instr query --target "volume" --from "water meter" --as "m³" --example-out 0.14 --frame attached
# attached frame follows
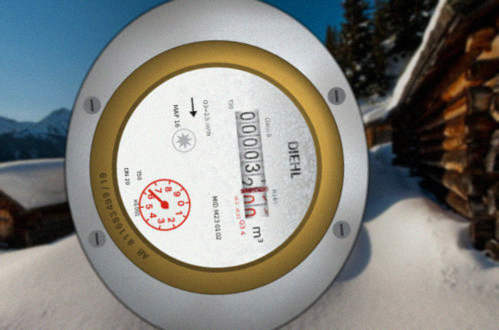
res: 31.996
